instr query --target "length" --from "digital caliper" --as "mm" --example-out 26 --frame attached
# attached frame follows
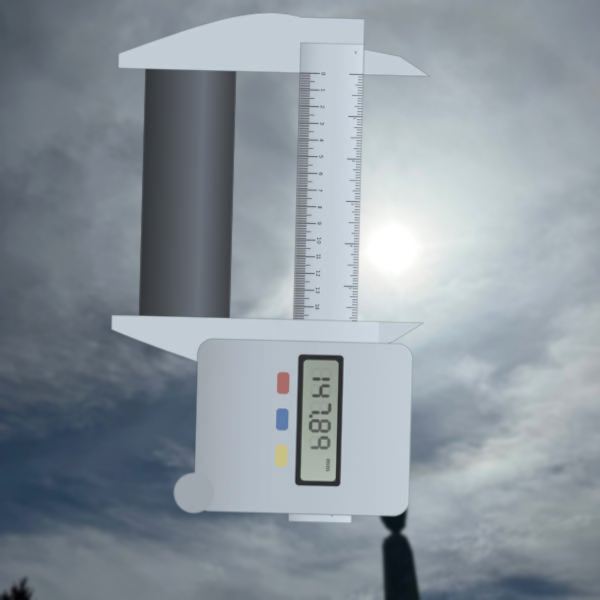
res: 147.89
